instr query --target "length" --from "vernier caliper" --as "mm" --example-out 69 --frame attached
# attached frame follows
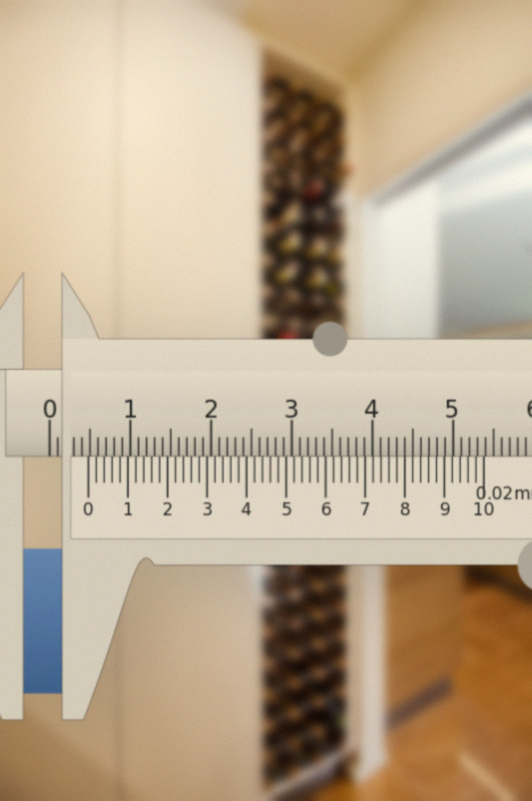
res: 4.8
